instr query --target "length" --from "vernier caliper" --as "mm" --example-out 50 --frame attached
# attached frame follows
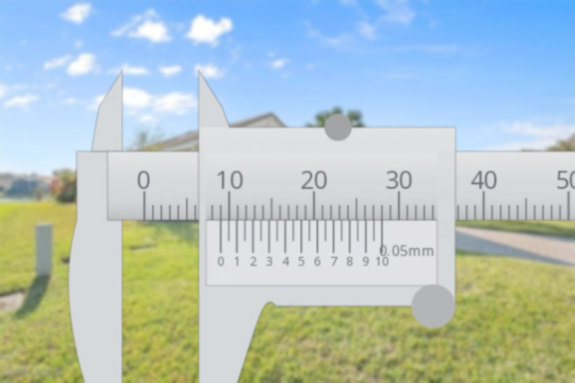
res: 9.0
